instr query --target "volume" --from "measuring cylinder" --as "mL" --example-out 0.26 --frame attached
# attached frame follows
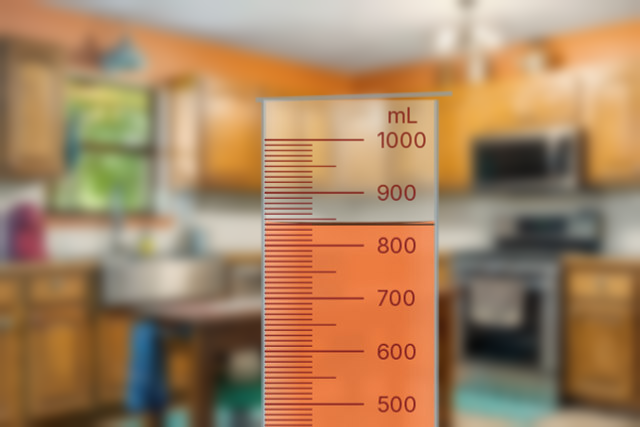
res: 840
